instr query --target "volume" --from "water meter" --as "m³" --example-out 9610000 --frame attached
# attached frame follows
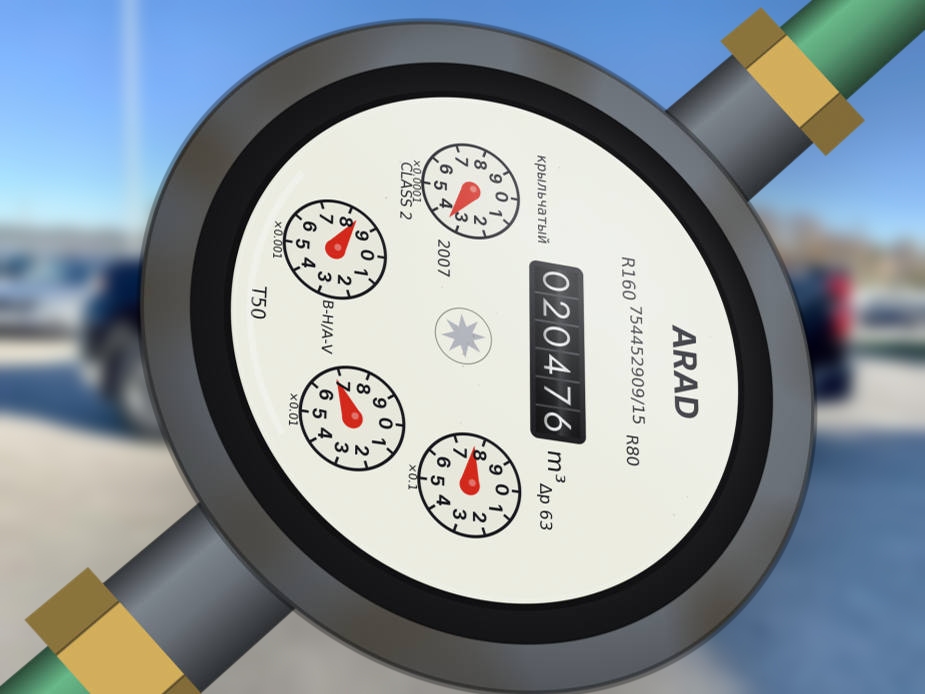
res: 20476.7683
